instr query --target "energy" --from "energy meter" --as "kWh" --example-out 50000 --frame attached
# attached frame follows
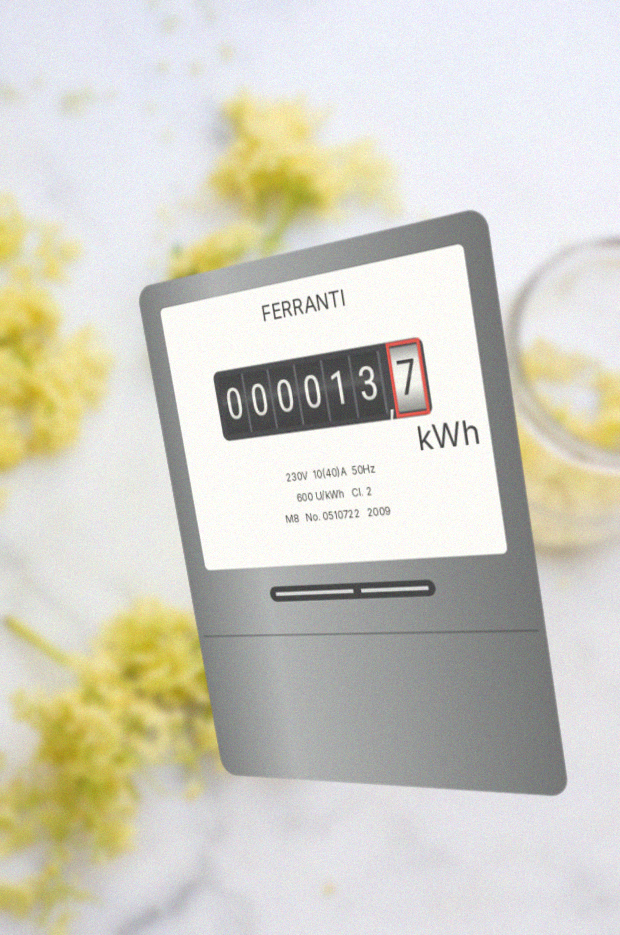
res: 13.7
